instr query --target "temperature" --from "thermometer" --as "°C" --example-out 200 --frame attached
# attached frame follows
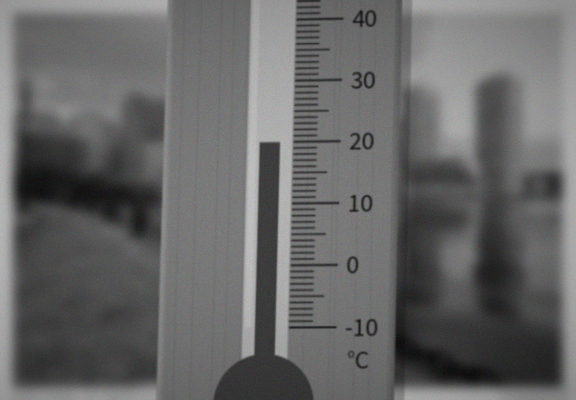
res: 20
